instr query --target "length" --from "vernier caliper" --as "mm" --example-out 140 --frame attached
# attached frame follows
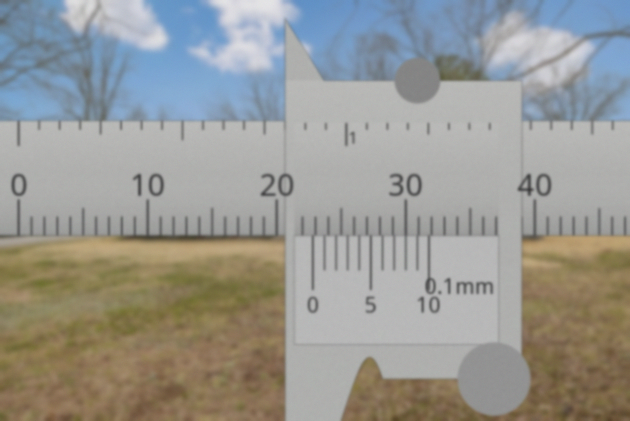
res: 22.8
